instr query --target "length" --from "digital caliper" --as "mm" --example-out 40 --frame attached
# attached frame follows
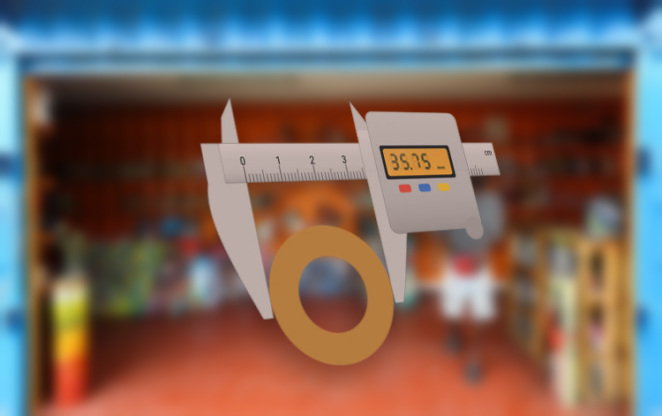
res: 35.75
